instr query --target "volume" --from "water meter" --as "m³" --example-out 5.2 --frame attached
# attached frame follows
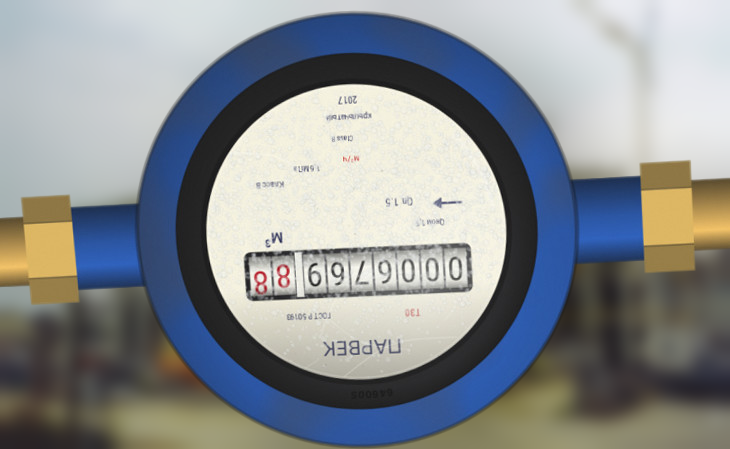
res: 6769.88
